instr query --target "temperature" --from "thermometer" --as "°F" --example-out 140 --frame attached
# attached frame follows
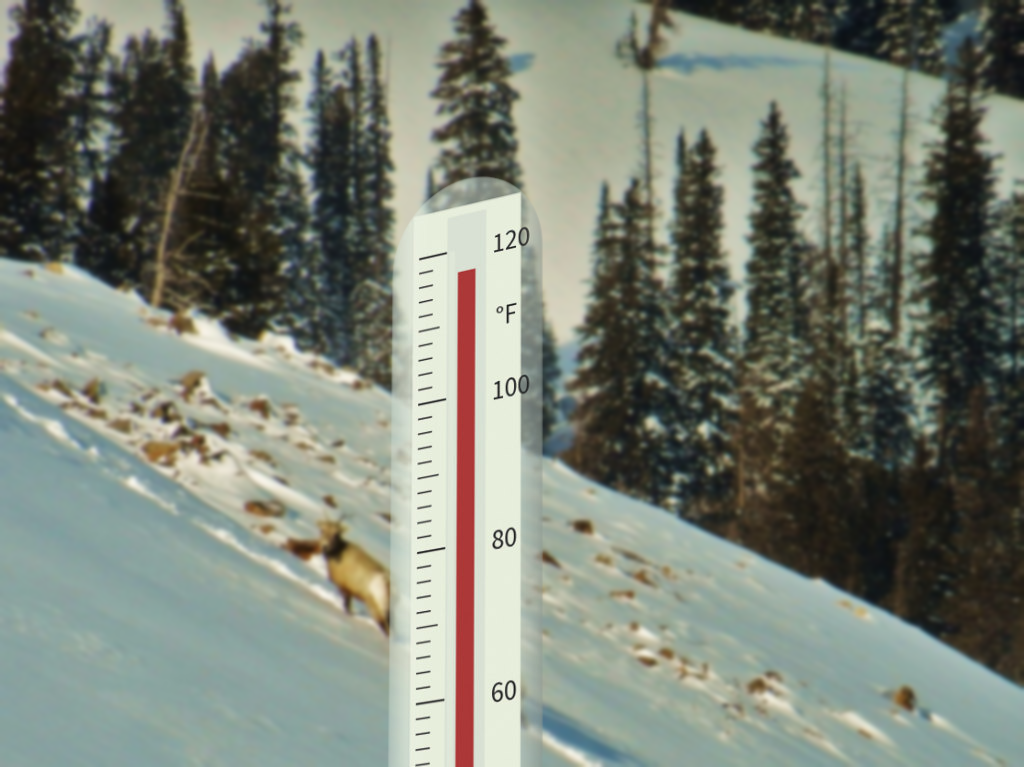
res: 117
